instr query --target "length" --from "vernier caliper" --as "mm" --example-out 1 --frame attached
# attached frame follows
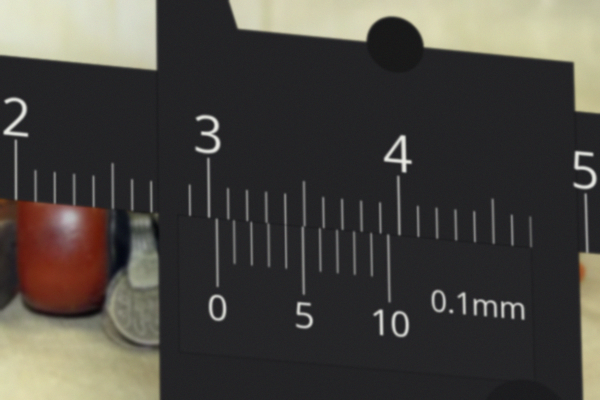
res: 30.4
